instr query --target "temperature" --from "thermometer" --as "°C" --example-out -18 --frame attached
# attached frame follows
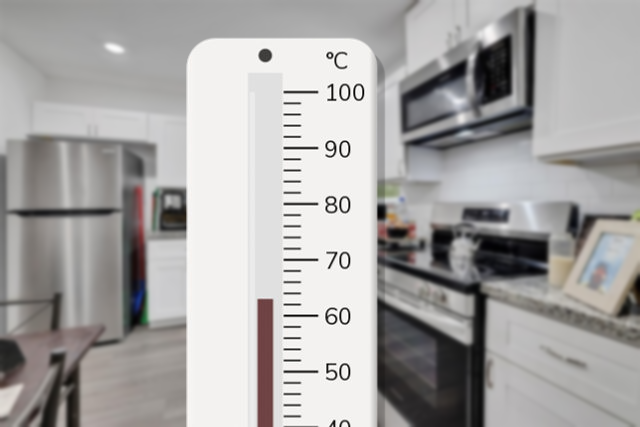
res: 63
